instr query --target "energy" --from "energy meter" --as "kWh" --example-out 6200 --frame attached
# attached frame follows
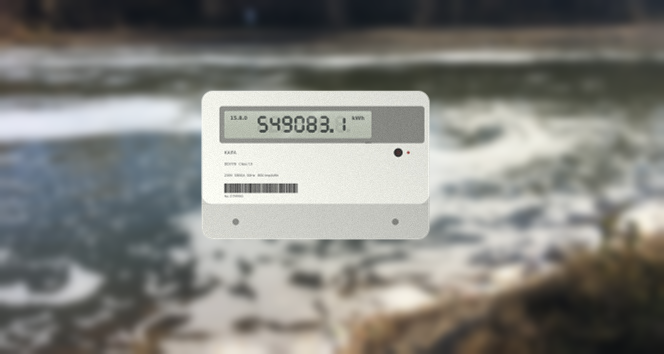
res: 549083.1
